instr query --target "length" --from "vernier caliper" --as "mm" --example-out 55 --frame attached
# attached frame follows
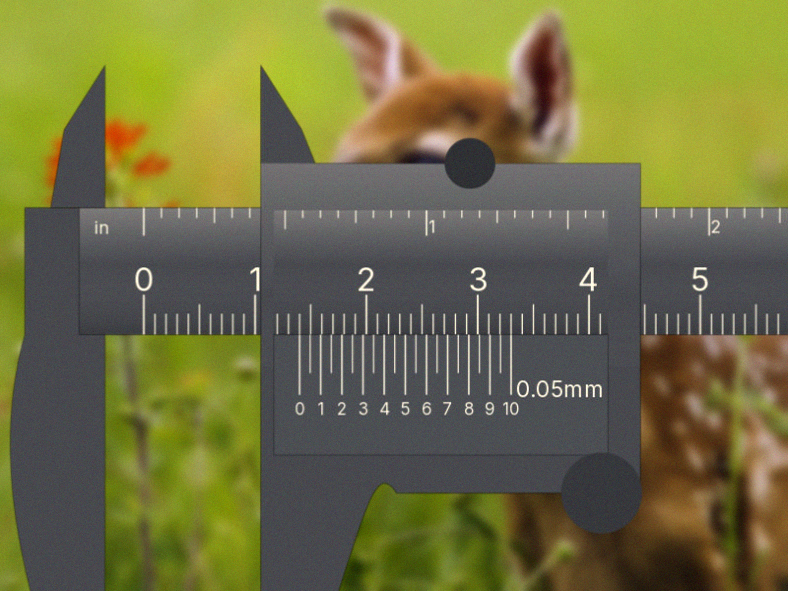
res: 14.0
